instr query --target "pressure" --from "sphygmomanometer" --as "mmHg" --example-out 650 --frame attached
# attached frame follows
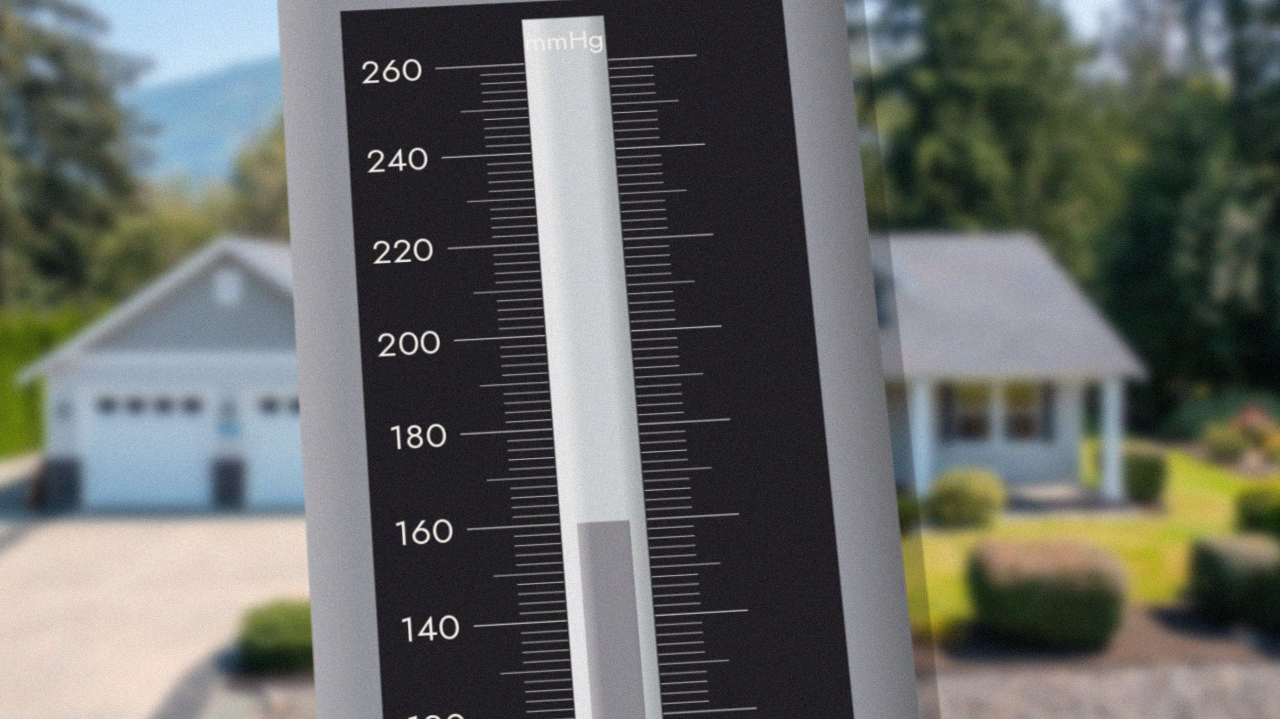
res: 160
